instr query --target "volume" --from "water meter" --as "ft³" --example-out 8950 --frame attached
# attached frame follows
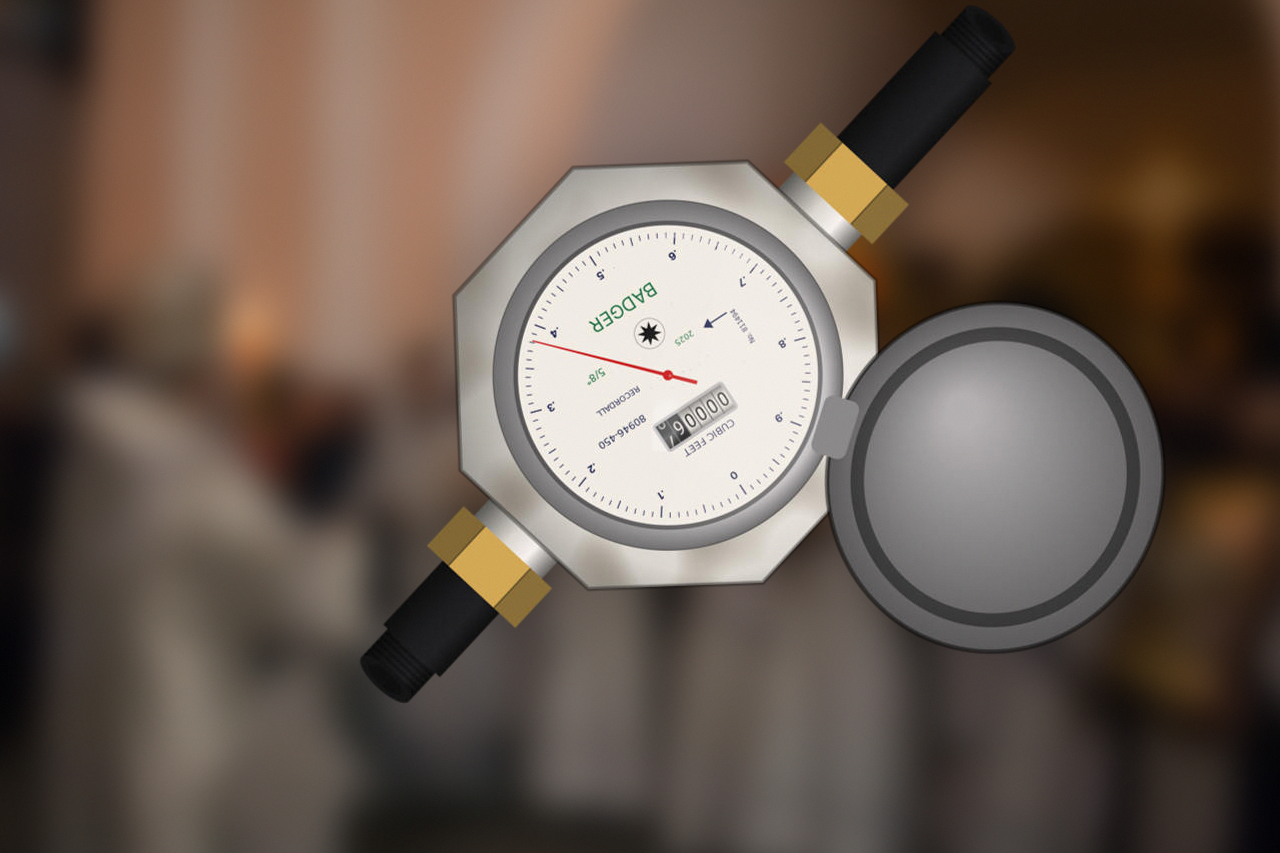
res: 67.38
